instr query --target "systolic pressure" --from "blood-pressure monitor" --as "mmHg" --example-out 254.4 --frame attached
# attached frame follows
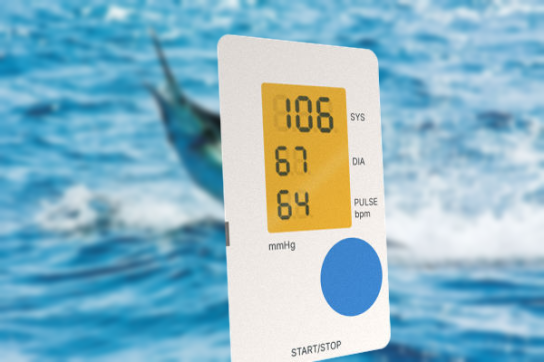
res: 106
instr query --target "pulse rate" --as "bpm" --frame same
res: 64
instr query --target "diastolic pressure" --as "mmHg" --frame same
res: 67
